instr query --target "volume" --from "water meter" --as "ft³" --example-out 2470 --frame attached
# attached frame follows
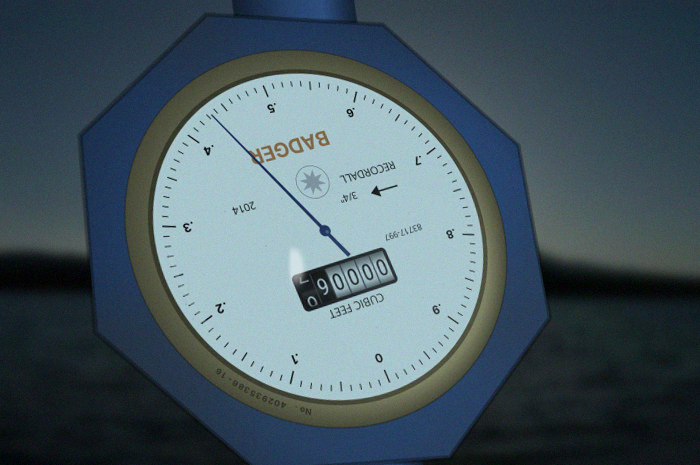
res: 66.43
